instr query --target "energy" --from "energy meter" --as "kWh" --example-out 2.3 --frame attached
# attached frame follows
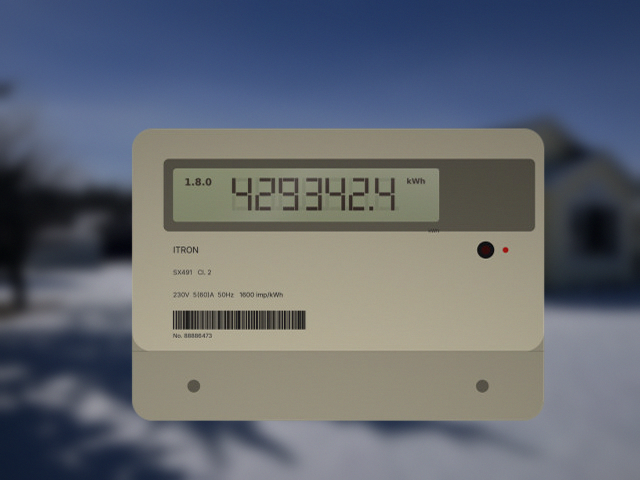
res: 429342.4
